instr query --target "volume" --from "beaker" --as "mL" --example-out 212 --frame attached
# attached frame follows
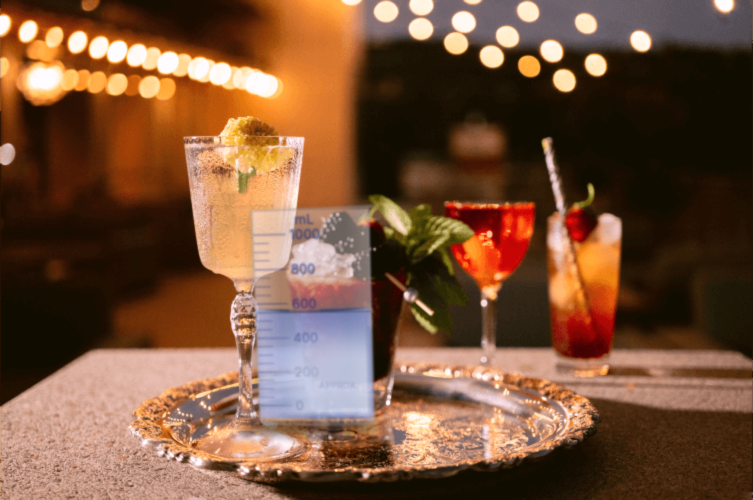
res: 550
